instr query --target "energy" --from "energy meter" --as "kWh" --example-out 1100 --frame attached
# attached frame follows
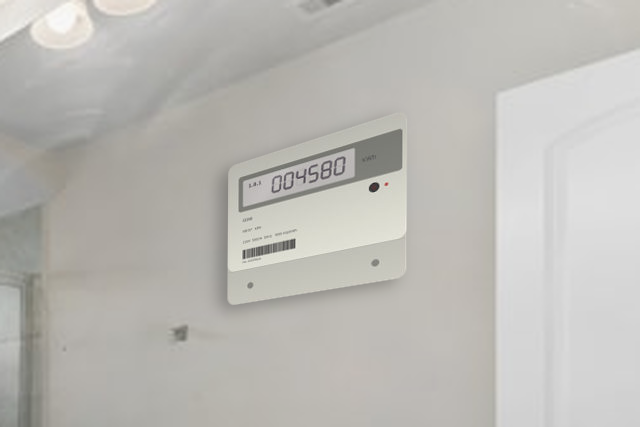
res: 4580
